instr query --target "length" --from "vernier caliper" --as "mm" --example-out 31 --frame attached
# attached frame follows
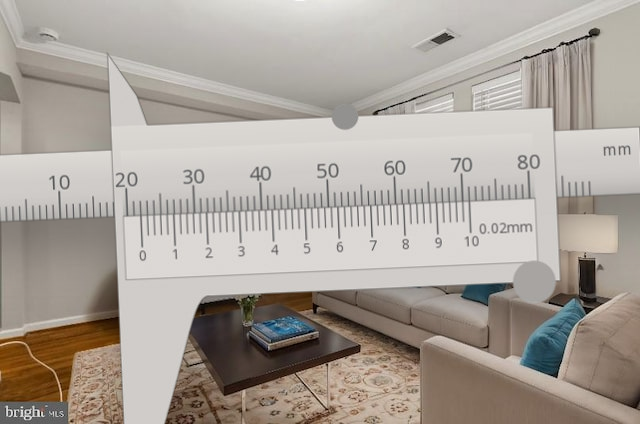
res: 22.0
